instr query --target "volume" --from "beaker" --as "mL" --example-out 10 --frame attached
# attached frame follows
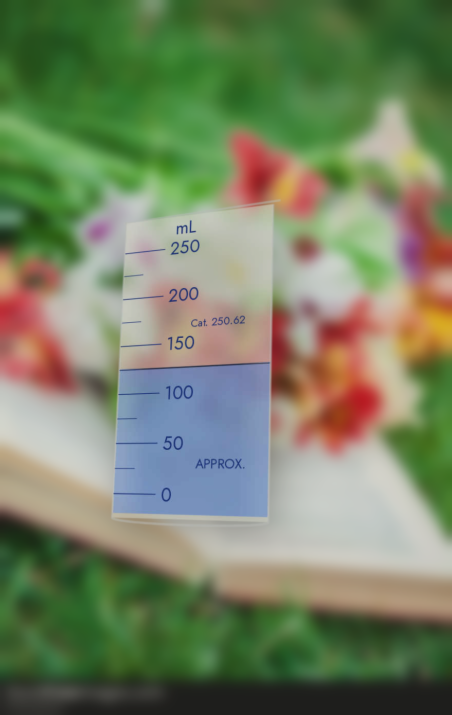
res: 125
